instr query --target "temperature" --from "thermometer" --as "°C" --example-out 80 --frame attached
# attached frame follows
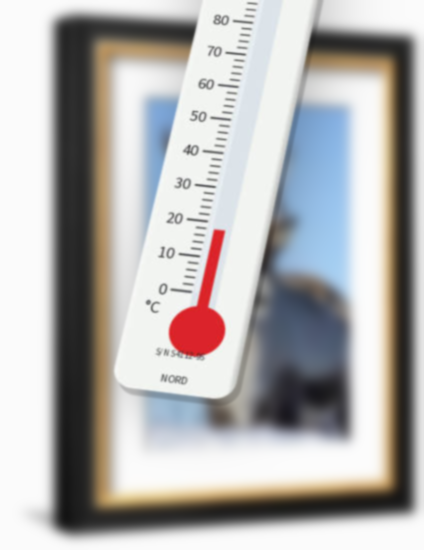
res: 18
